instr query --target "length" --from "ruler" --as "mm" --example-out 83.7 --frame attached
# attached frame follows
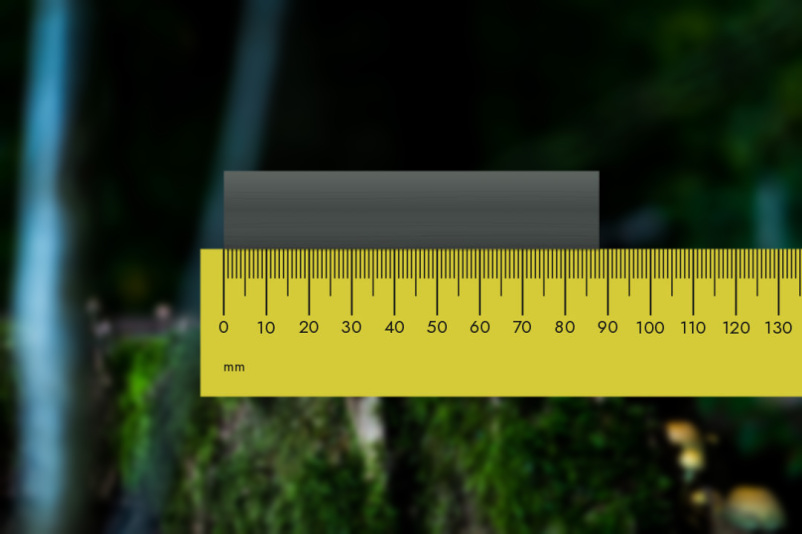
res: 88
